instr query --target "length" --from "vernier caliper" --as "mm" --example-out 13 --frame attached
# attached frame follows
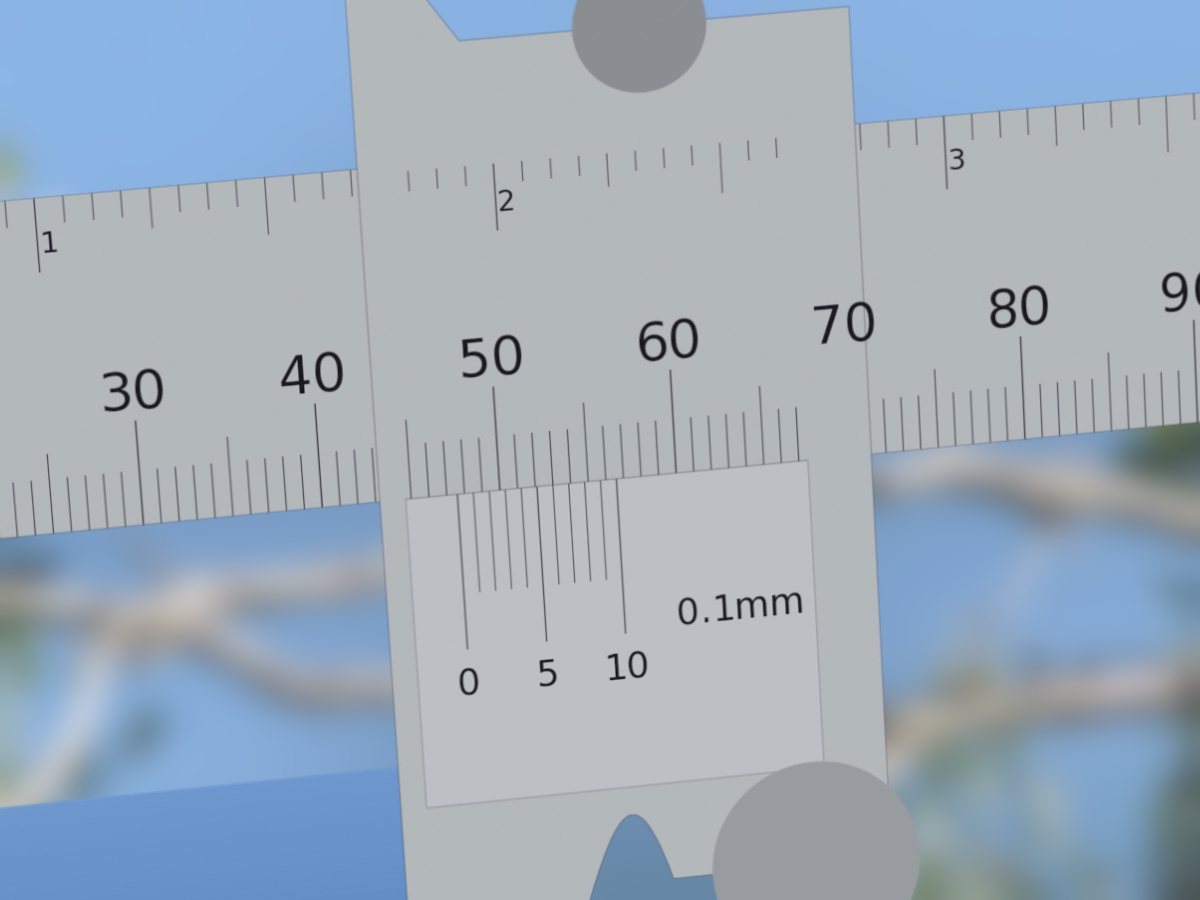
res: 47.6
